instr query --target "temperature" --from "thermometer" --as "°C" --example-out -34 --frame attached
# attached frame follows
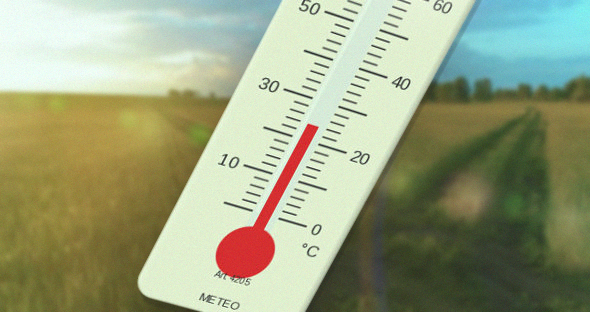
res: 24
